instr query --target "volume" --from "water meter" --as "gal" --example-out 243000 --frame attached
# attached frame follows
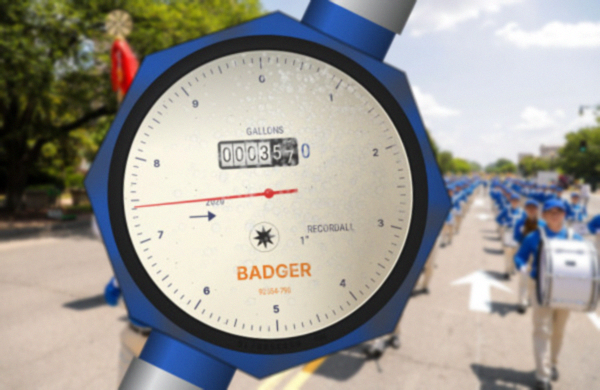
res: 3567.4
